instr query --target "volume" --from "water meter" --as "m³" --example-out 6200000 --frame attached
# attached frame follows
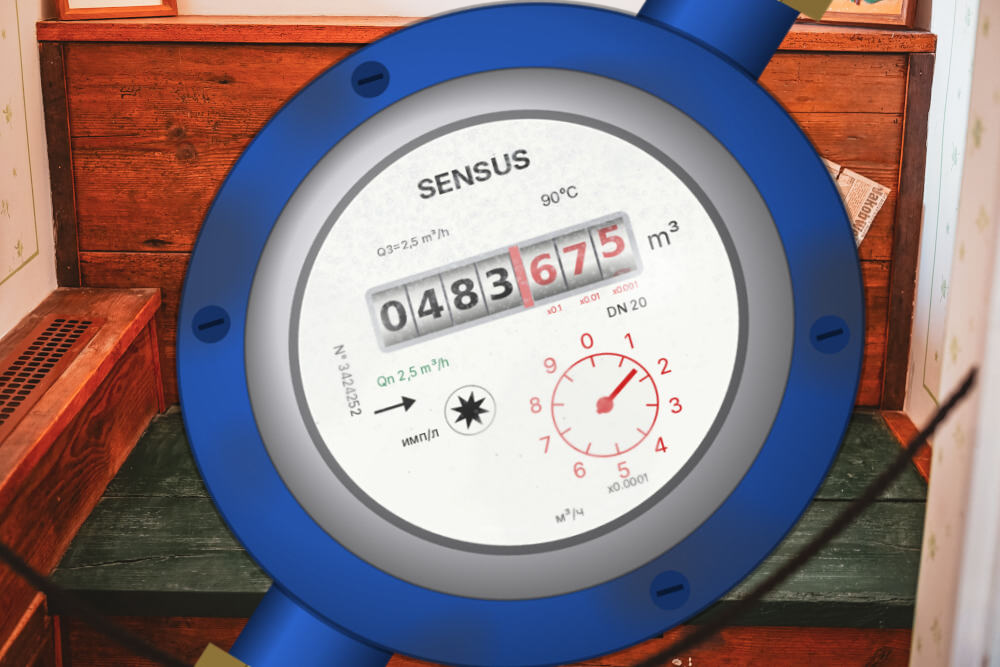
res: 483.6751
